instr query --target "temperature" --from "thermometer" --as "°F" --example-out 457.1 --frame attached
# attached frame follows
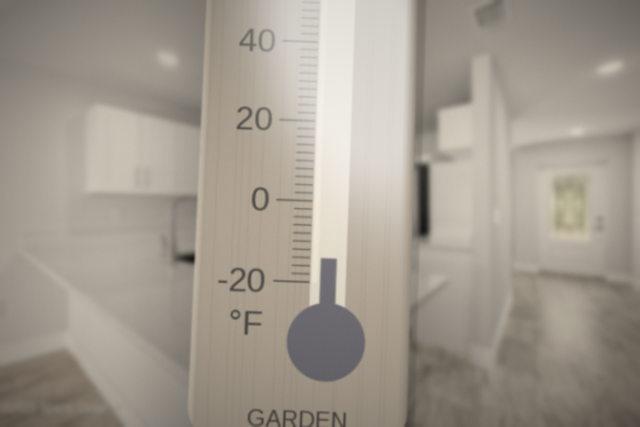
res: -14
